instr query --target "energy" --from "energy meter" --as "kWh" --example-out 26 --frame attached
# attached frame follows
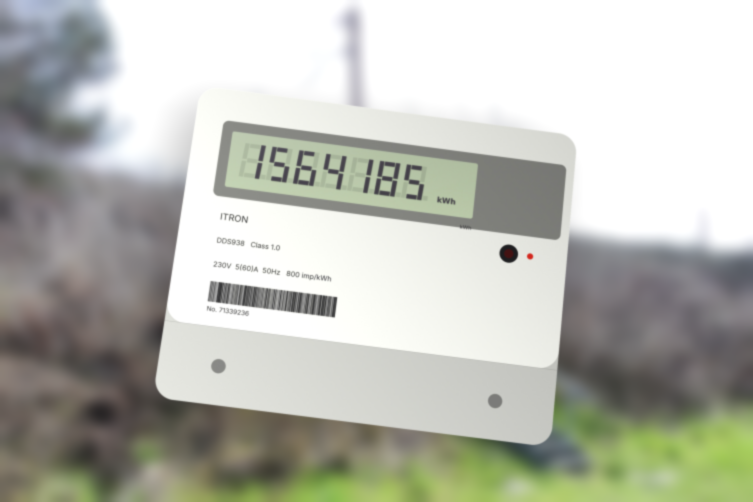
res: 1564185
